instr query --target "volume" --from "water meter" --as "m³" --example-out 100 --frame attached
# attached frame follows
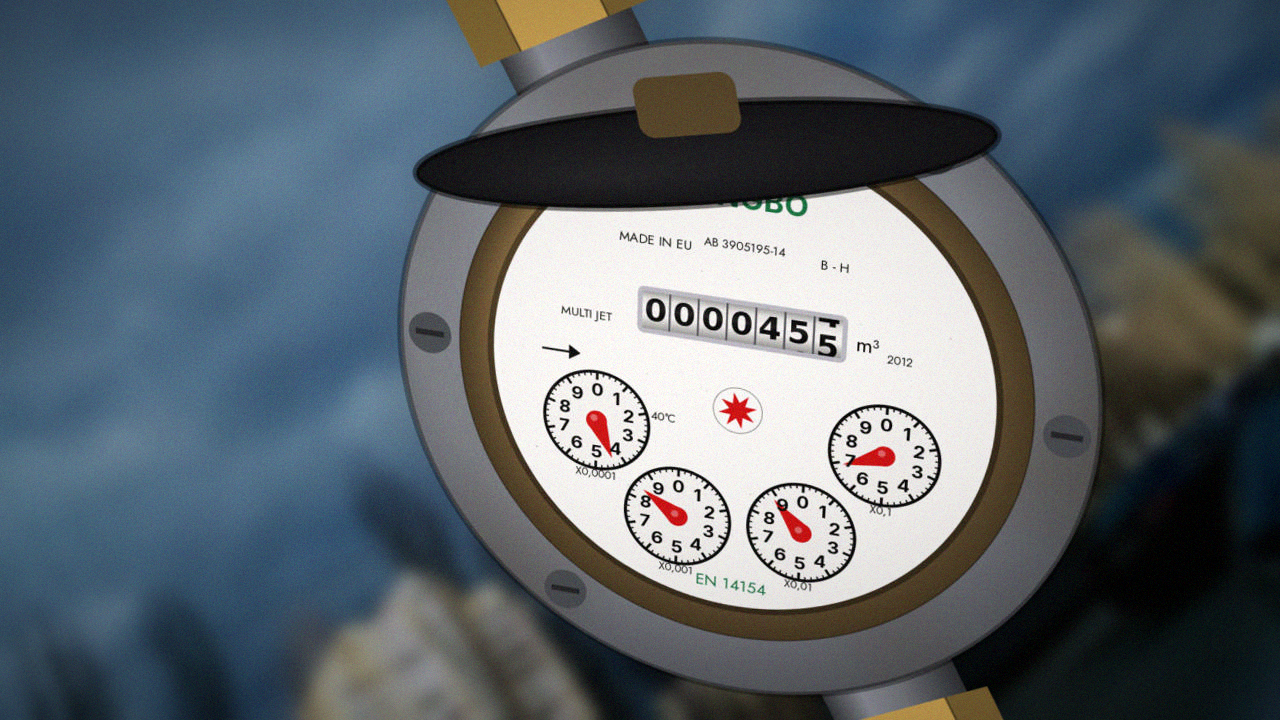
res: 454.6884
